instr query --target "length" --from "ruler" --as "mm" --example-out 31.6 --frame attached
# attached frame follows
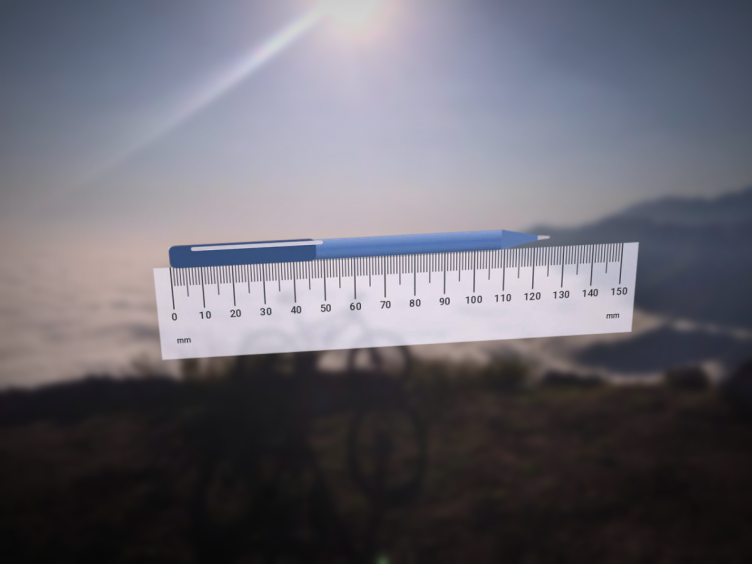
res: 125
